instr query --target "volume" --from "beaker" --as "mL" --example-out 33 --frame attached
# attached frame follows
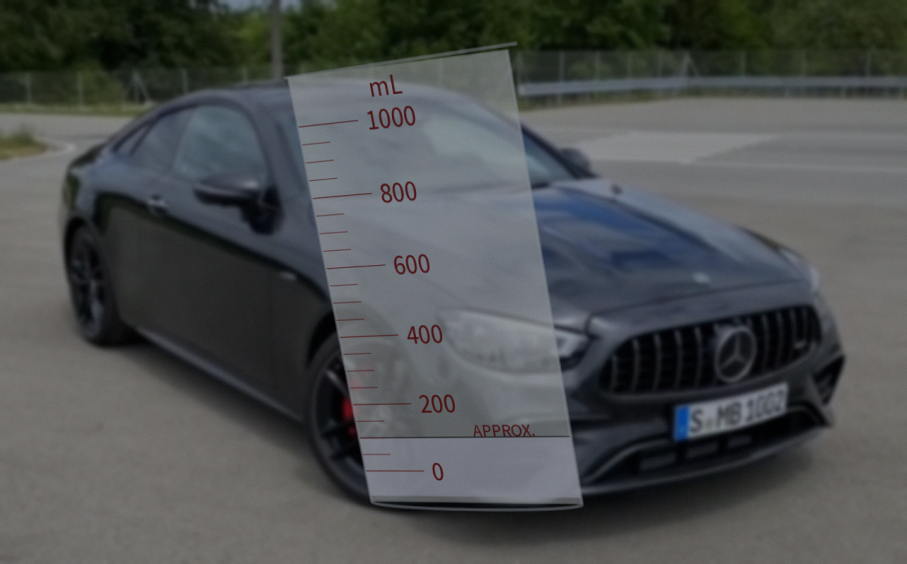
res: 100
